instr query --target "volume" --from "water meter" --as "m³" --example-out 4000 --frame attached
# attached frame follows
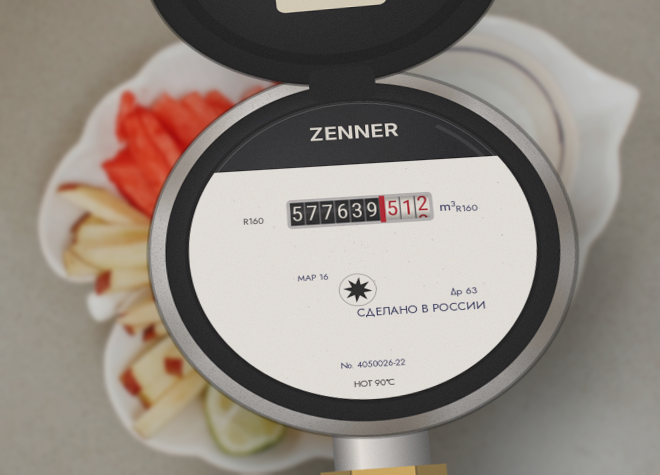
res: 577639.512
